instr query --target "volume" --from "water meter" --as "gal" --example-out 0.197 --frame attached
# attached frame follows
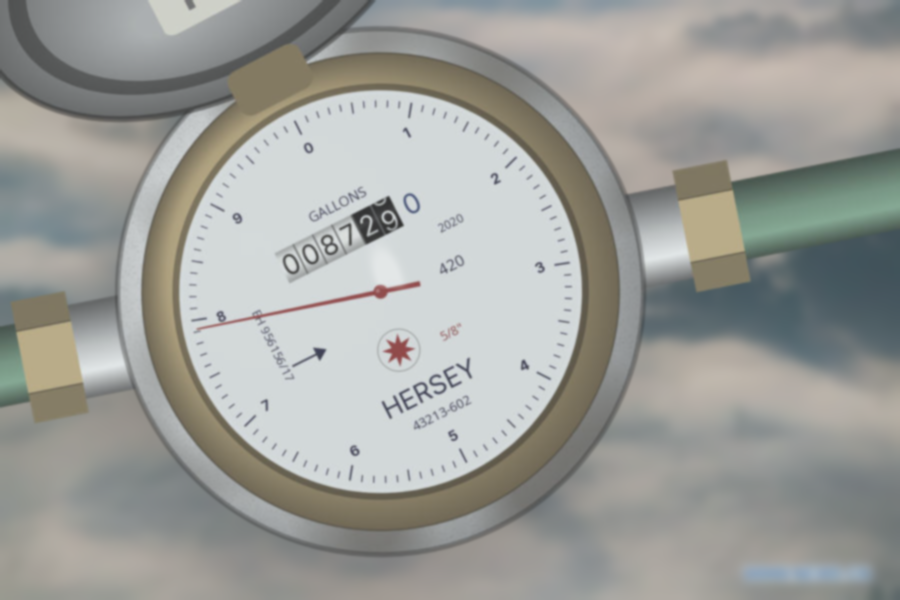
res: 87287.9
